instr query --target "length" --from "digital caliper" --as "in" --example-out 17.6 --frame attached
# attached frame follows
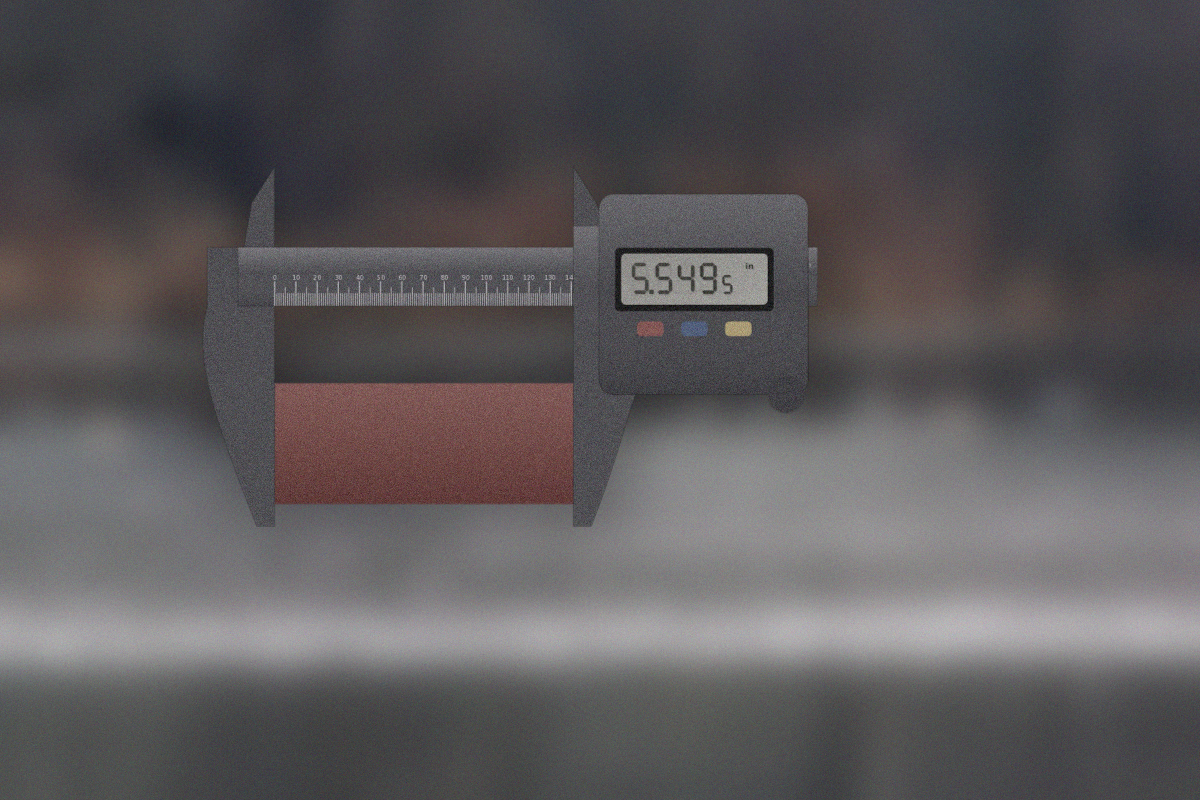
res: 5.5495
